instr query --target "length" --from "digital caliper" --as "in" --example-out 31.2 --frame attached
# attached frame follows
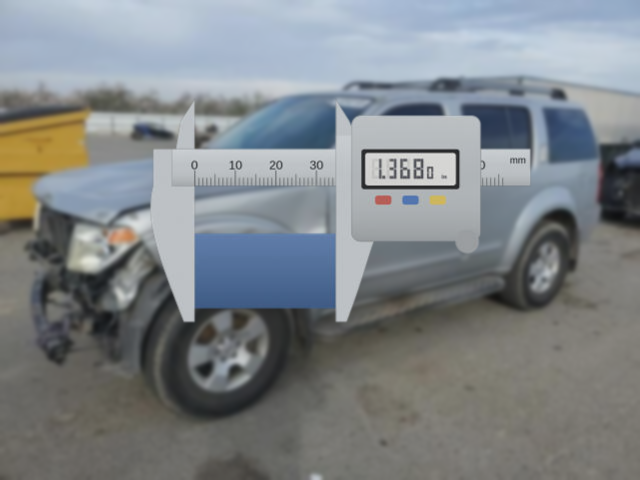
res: 1.3680
